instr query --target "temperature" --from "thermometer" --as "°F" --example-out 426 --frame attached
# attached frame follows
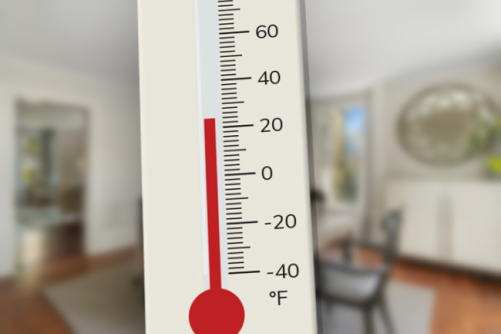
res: 24
